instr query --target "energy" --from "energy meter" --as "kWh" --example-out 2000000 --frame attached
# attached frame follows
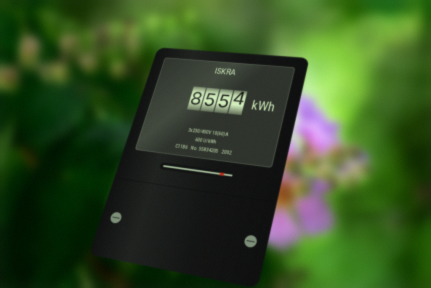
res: 8554
